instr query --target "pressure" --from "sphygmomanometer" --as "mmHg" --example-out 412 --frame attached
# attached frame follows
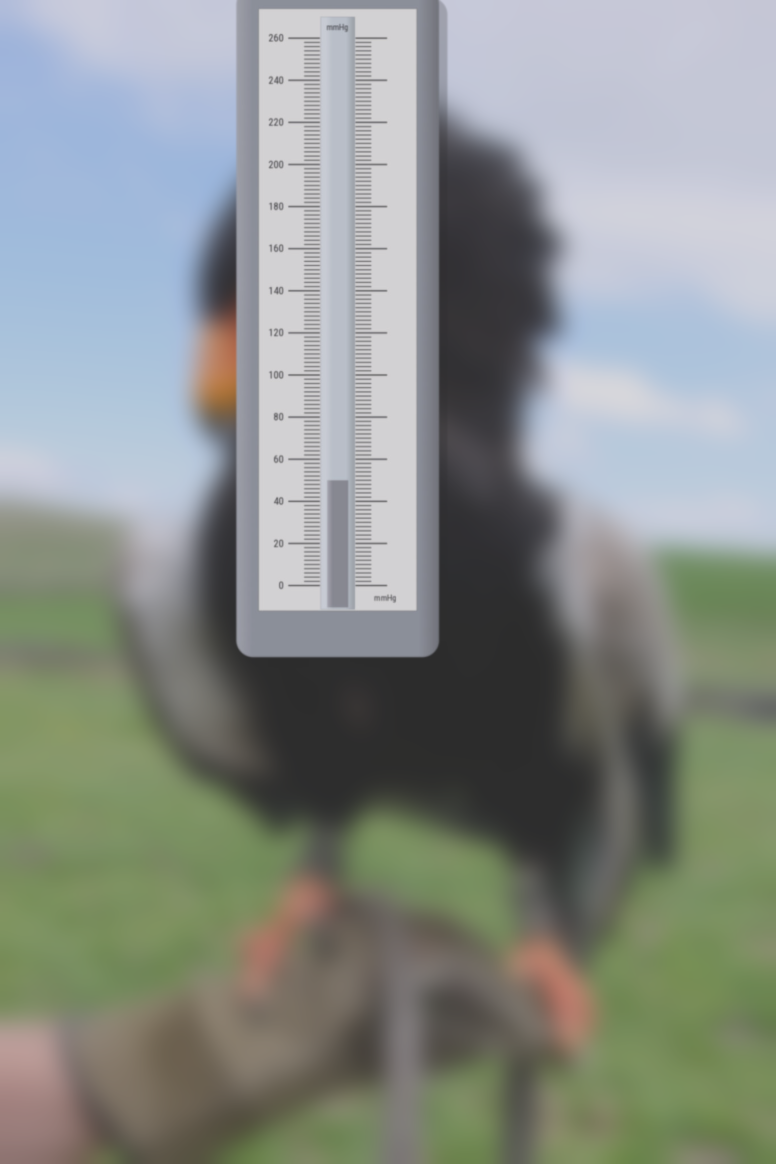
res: 50
